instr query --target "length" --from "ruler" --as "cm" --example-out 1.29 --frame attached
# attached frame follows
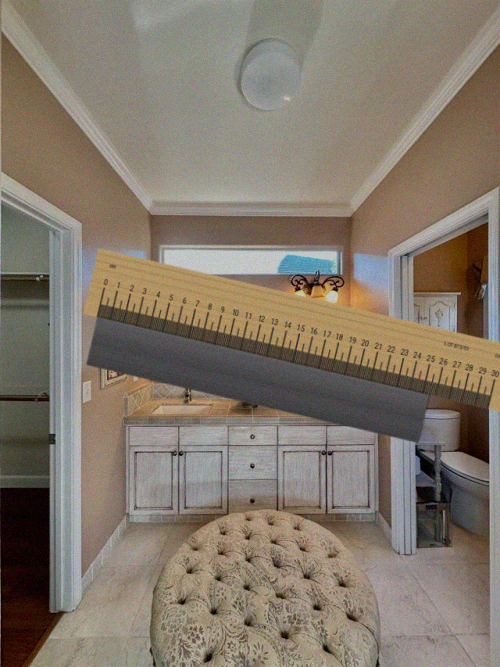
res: 25.5
